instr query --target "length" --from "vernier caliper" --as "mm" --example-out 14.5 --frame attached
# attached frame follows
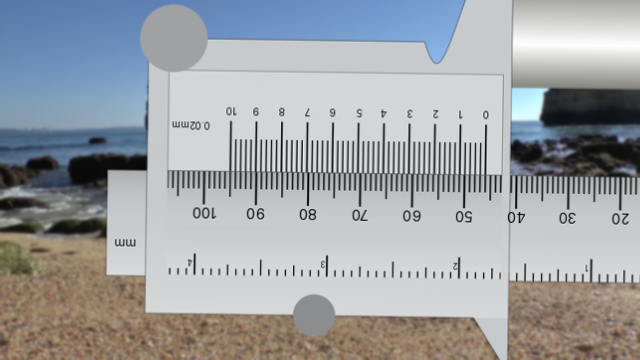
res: 46.0
